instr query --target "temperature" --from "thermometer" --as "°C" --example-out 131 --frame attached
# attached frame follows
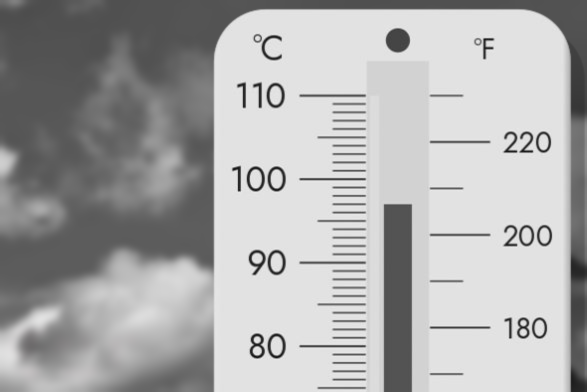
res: 97
